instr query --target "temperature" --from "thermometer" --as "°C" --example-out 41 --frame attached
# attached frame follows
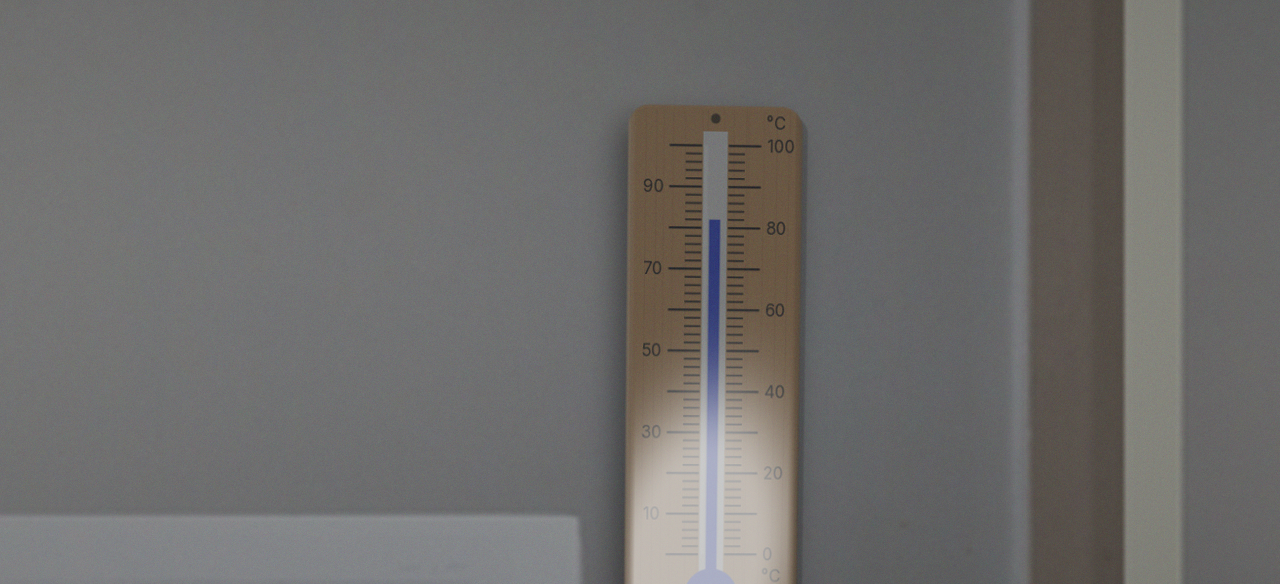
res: 82
